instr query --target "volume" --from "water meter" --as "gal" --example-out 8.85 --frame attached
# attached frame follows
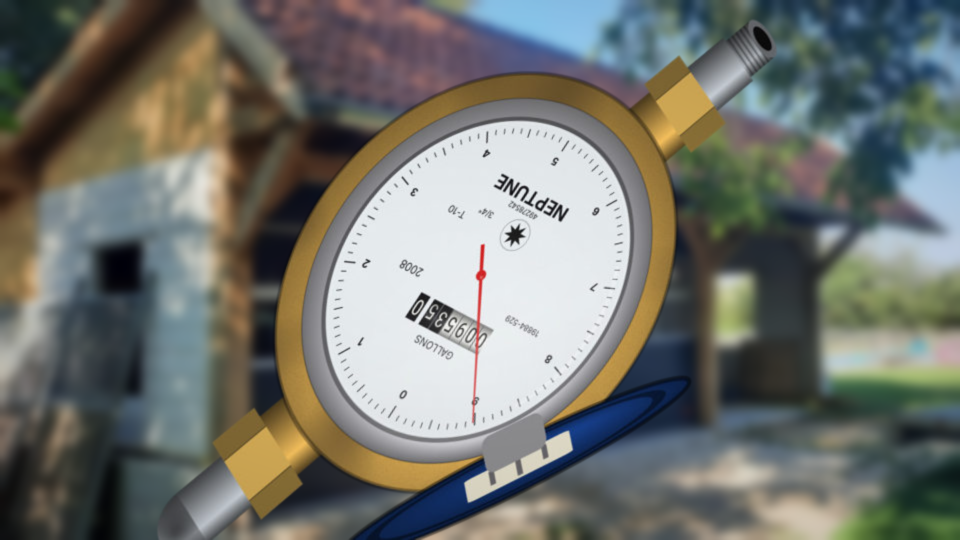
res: 95349.0
